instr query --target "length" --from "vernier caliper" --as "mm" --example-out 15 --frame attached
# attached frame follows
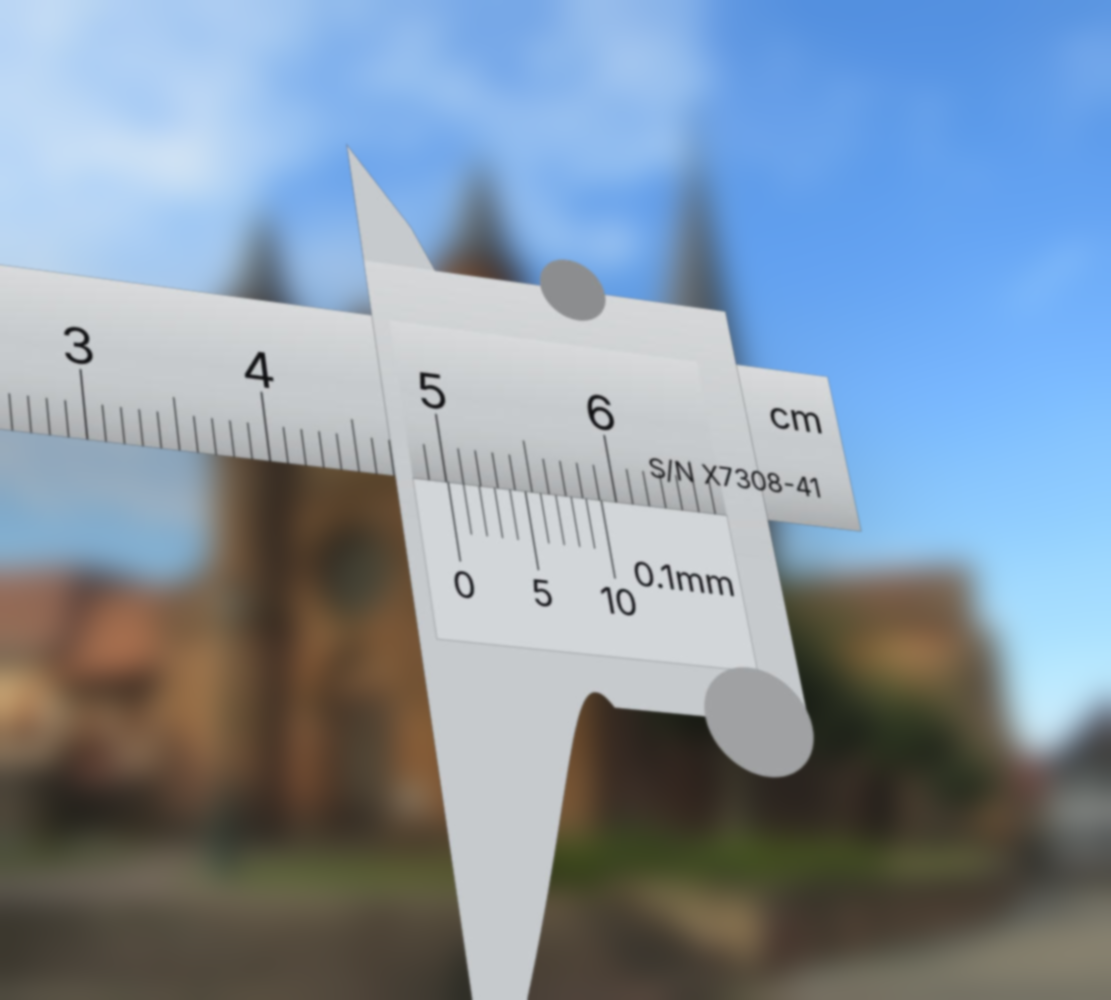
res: 50.1
